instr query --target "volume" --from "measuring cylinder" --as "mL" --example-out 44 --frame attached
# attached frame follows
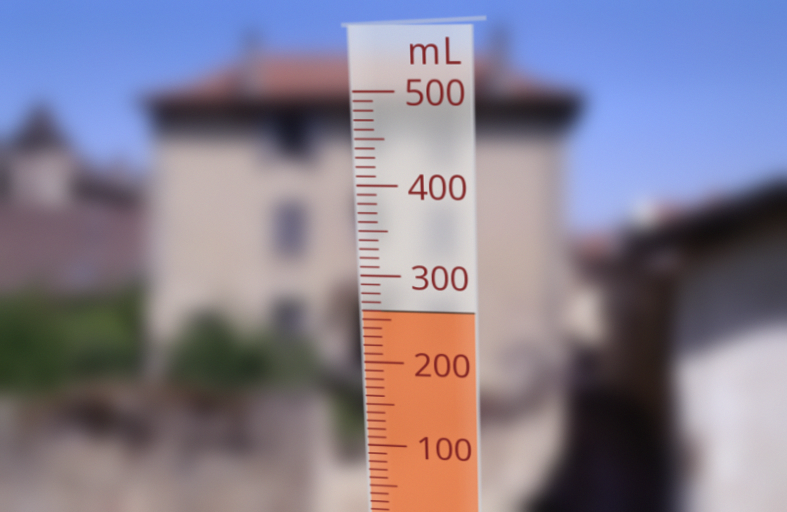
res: 260
